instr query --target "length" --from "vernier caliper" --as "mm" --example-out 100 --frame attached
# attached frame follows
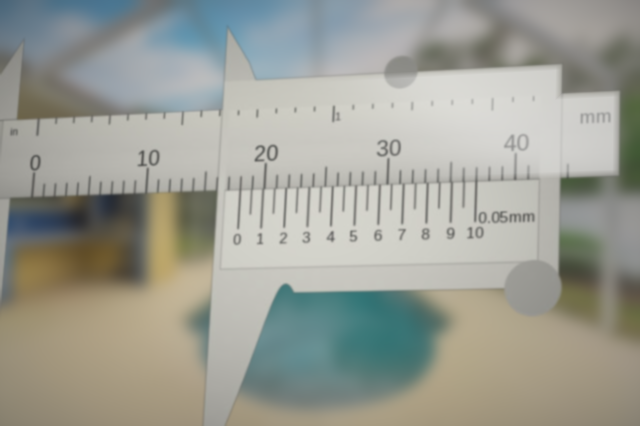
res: 18.0
